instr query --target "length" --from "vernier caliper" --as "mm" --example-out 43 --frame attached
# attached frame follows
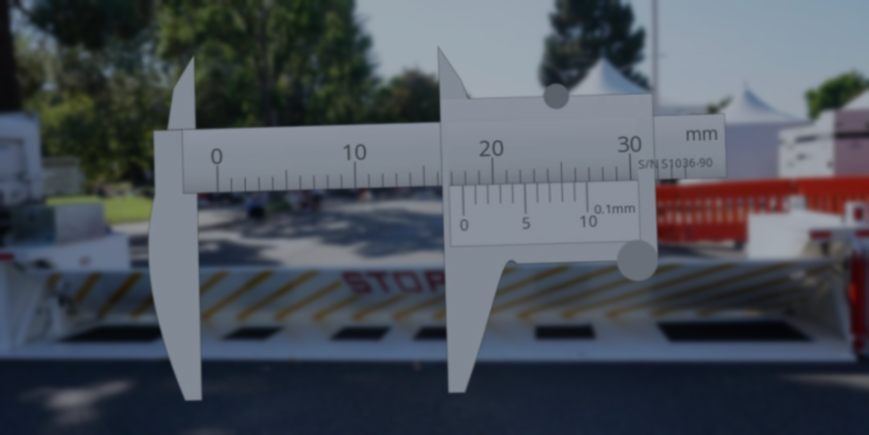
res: 17.8
